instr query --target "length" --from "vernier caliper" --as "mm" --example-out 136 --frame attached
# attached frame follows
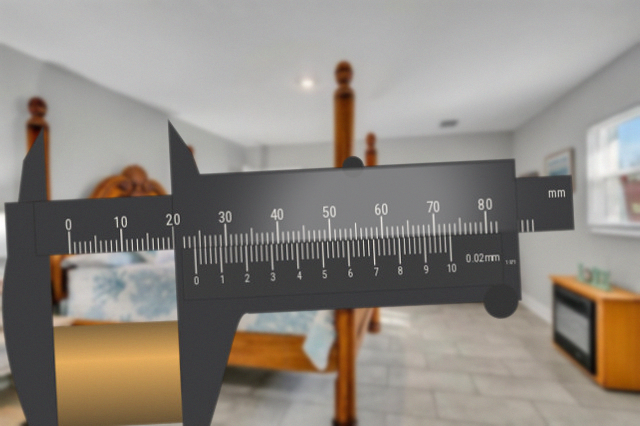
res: 24.0
